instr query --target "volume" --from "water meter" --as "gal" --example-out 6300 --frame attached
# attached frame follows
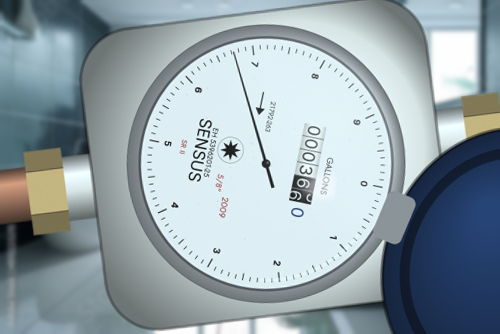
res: 3656.7
